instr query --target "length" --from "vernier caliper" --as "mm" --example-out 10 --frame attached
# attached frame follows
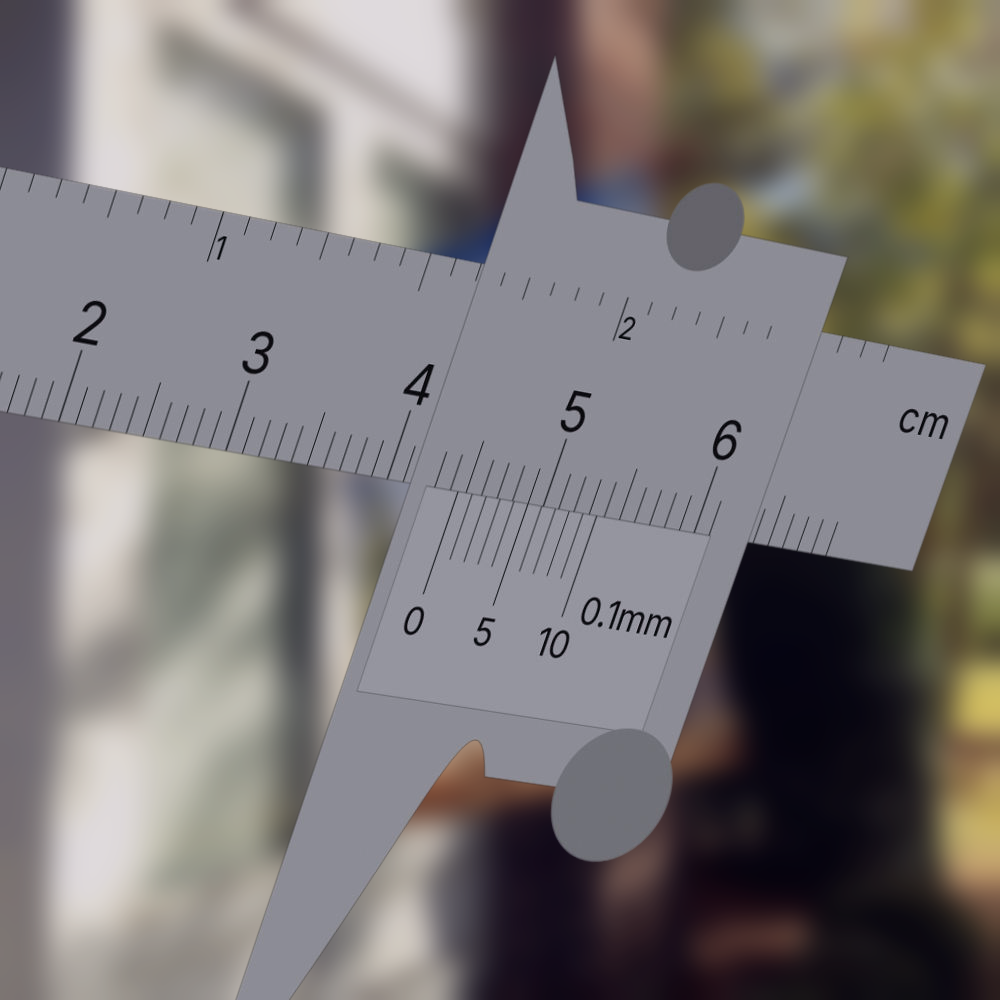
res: 44.5
